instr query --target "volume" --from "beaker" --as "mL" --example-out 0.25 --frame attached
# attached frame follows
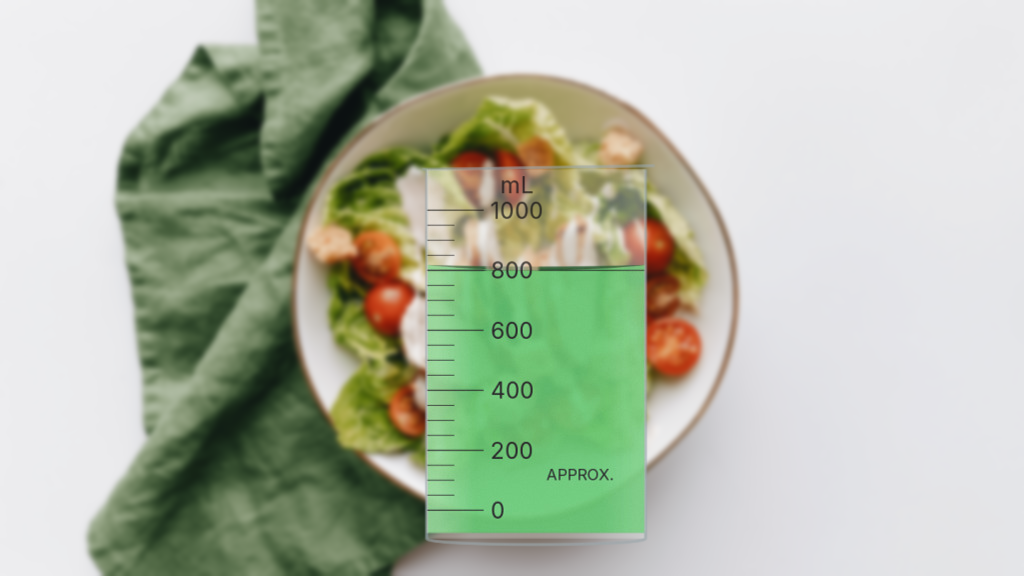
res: 800
